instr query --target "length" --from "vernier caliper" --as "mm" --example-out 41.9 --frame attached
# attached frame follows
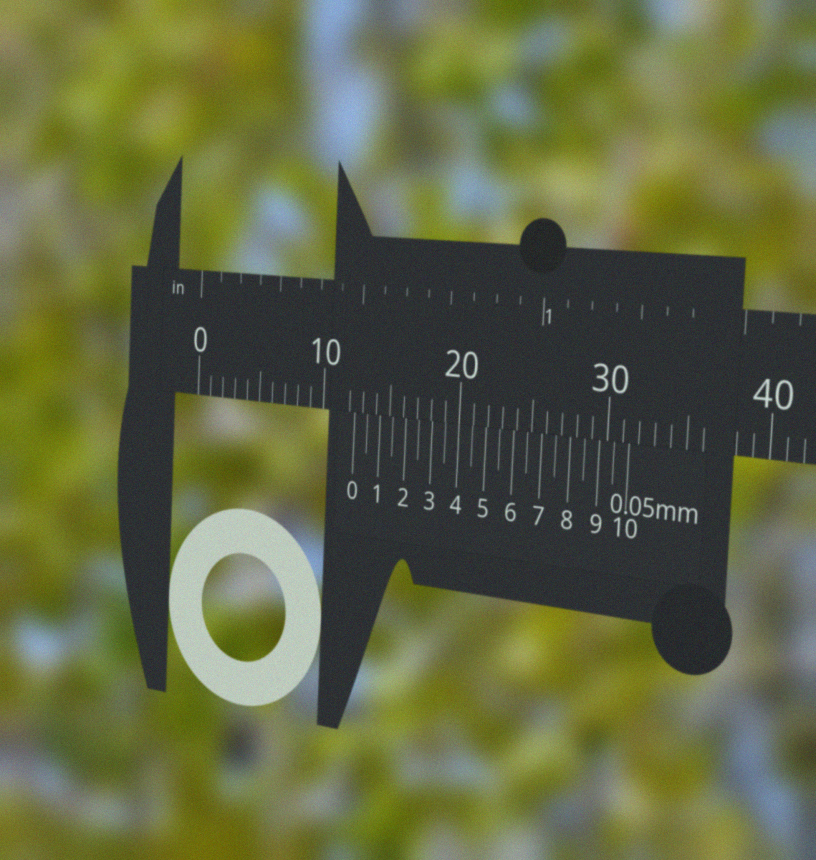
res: 12.4
